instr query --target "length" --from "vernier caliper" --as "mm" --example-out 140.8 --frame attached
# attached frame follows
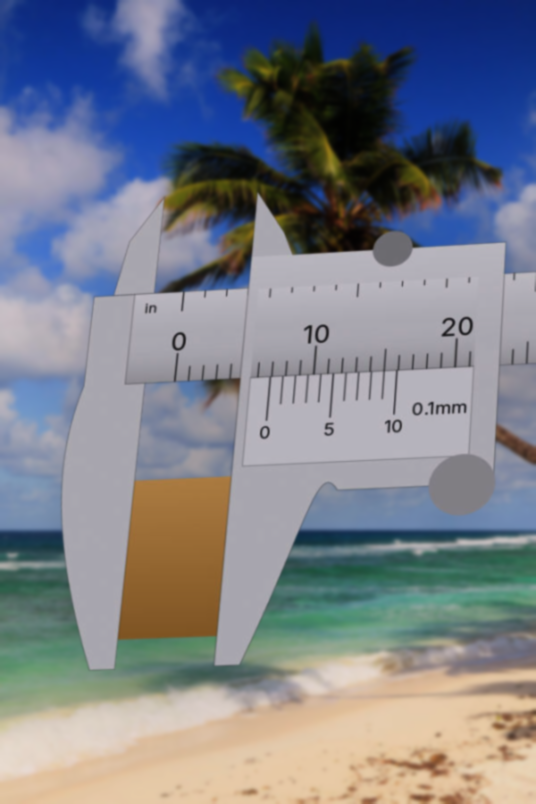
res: 6.9
